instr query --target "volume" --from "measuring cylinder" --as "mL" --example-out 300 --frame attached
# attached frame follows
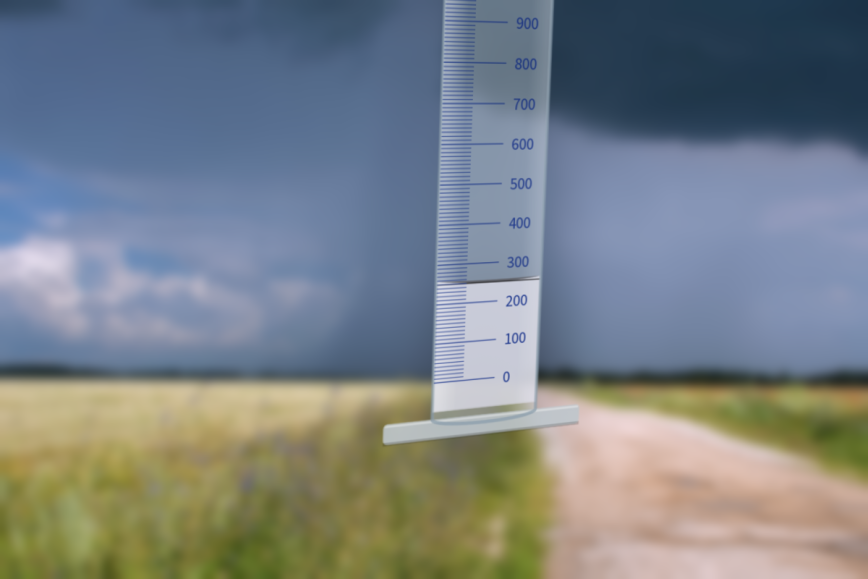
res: 250
